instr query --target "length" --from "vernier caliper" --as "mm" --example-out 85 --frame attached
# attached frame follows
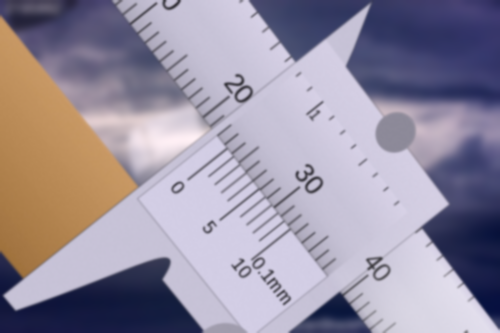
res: 23.4
